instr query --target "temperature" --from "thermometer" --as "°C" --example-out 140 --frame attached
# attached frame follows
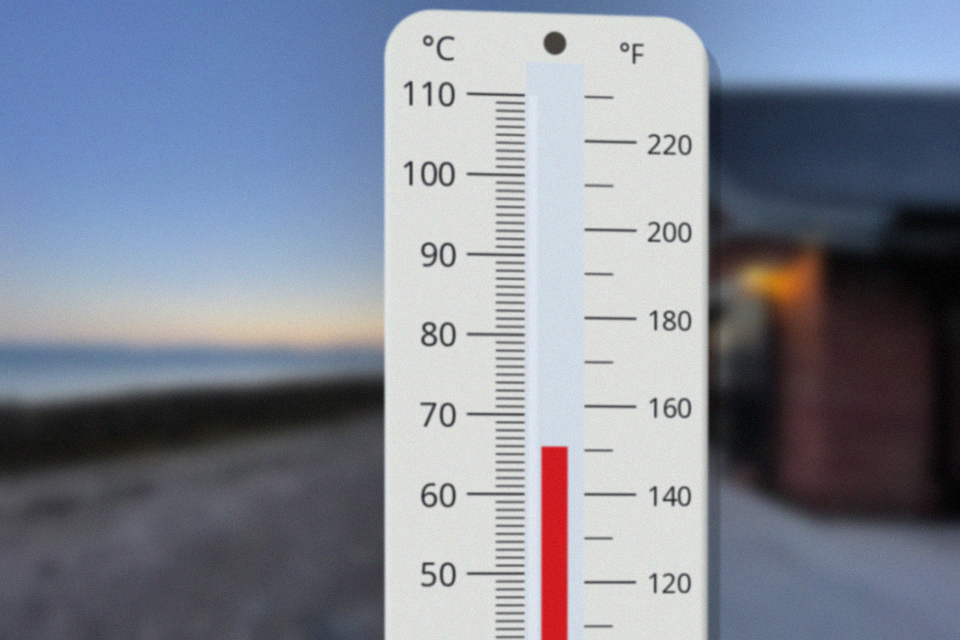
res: 66
